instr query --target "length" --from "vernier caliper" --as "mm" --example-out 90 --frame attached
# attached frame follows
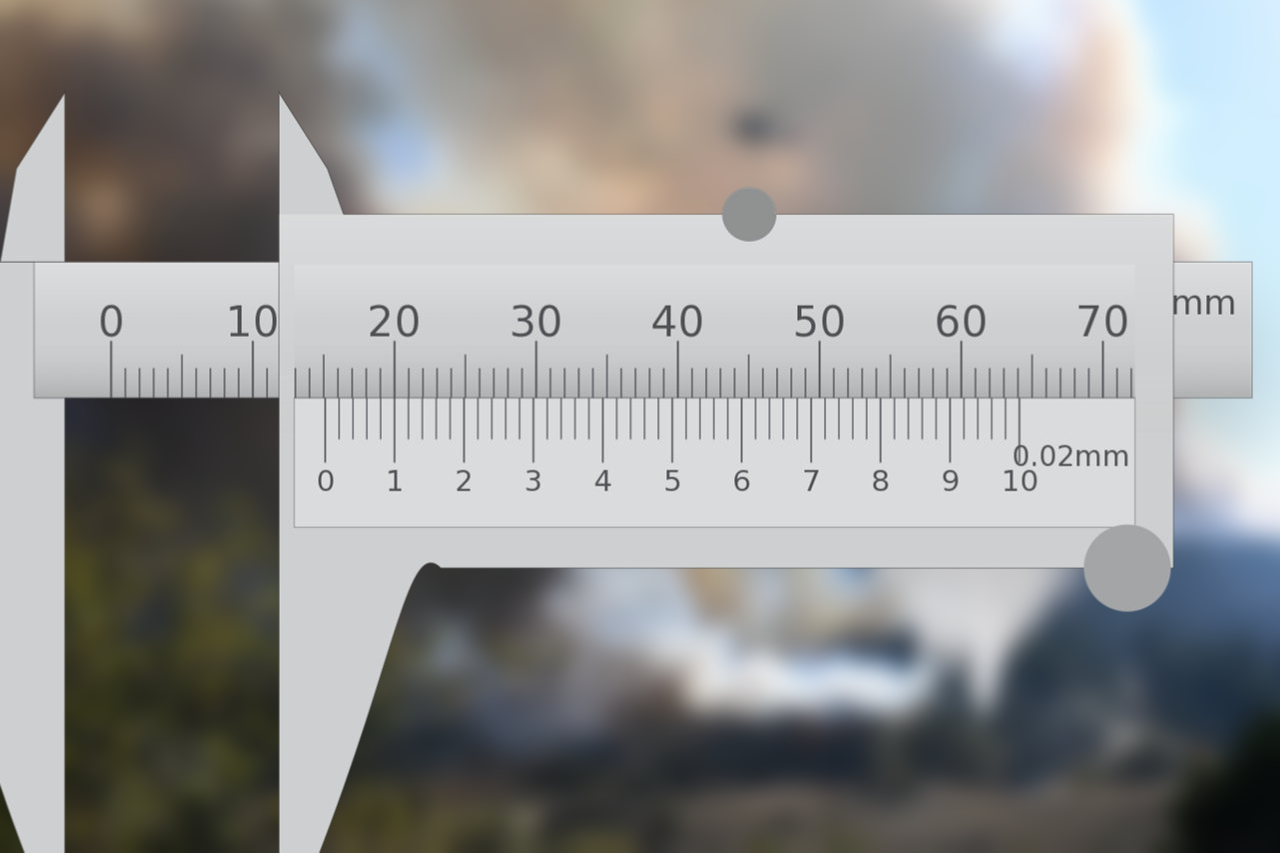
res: 15.1
